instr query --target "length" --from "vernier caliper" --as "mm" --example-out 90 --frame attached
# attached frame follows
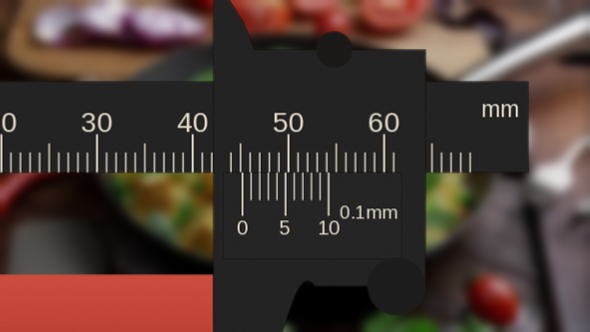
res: 45.2
